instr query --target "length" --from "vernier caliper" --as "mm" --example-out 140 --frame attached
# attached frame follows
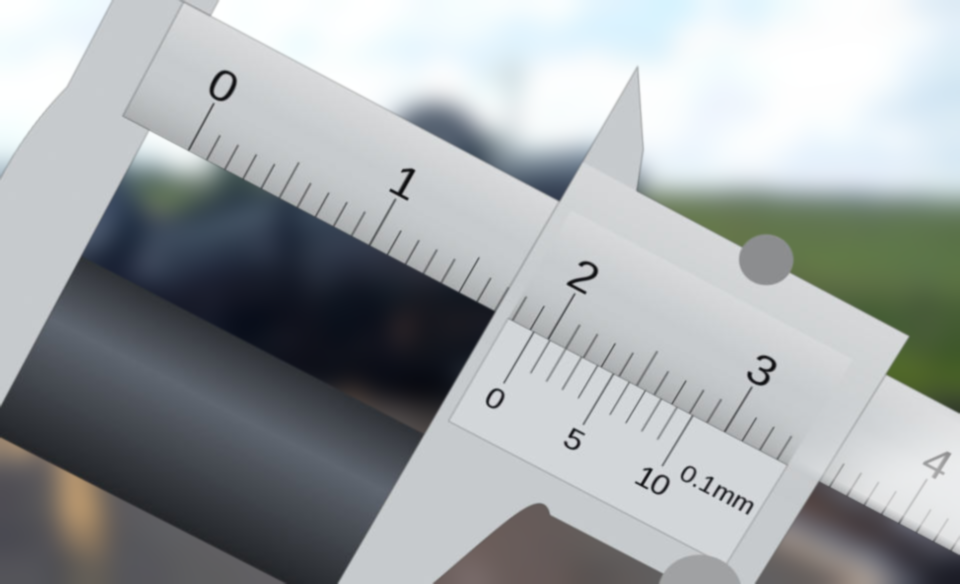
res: 19.2
